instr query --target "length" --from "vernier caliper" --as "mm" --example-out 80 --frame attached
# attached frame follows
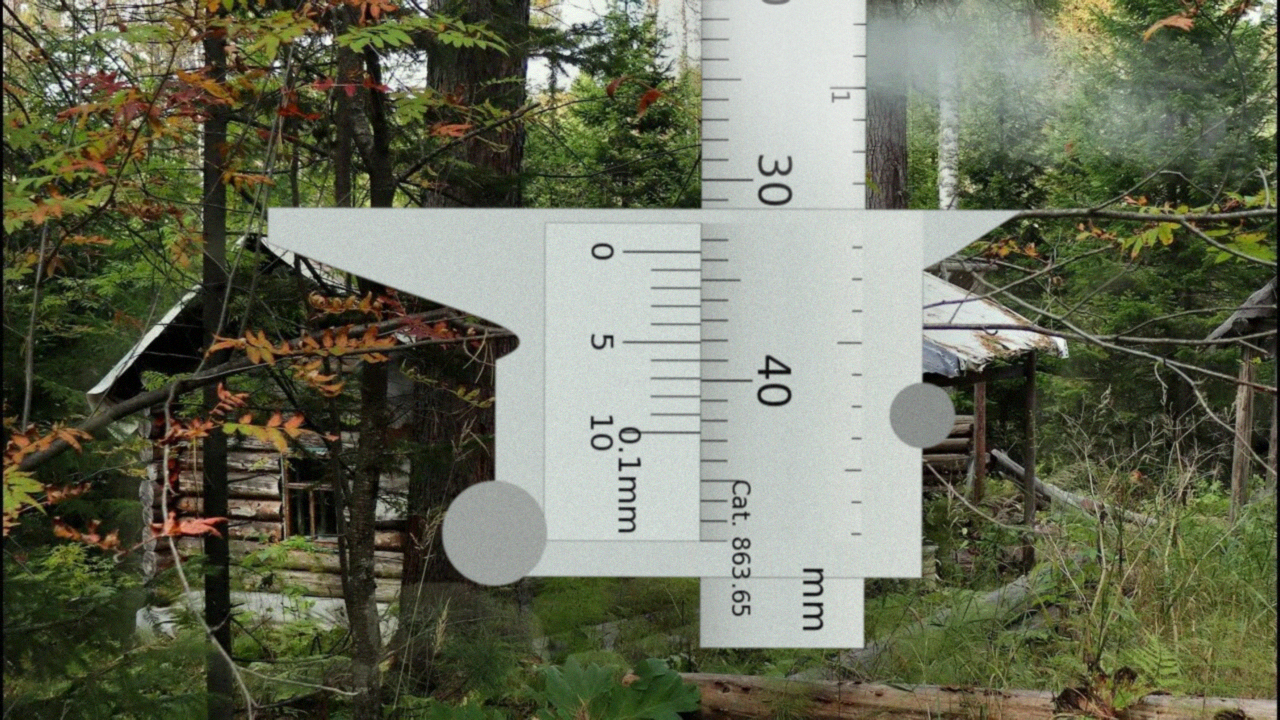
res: 33.6
